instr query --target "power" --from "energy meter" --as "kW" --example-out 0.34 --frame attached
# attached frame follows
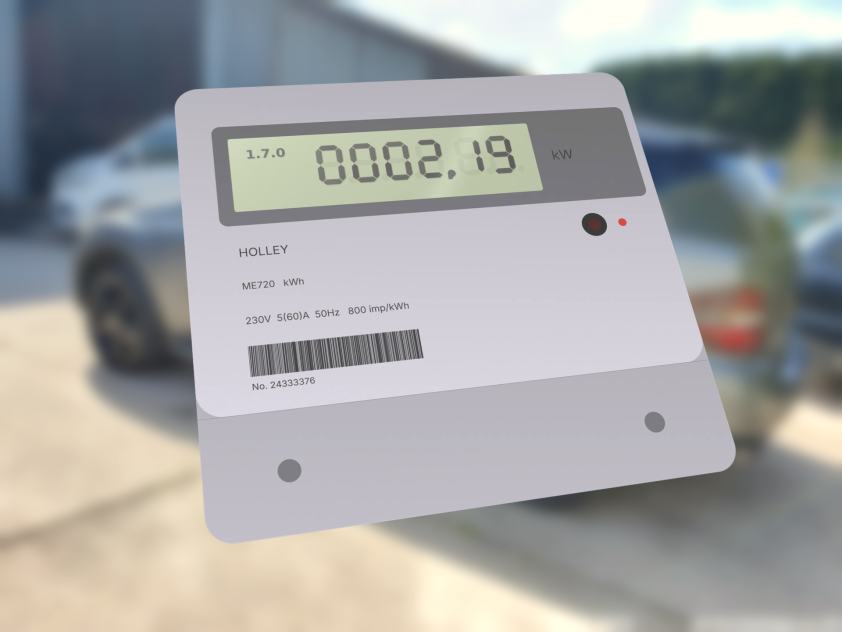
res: 2.19
